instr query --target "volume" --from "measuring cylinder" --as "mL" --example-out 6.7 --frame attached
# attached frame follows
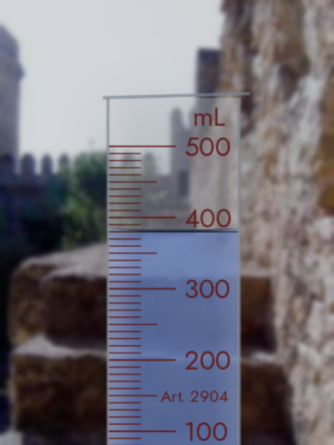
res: 380
